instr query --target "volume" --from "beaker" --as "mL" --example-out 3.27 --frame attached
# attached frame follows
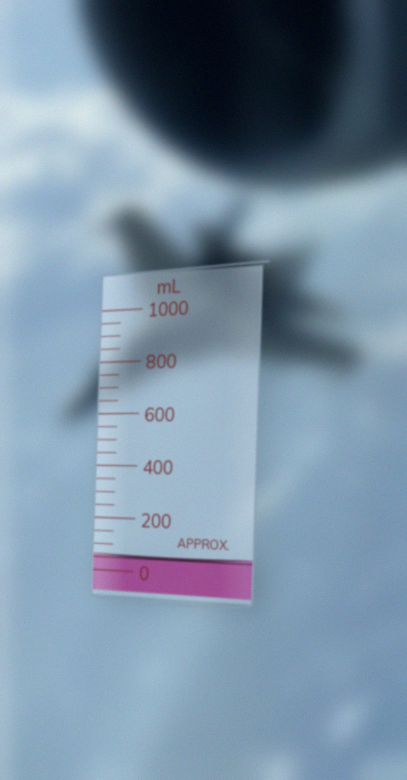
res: 50
